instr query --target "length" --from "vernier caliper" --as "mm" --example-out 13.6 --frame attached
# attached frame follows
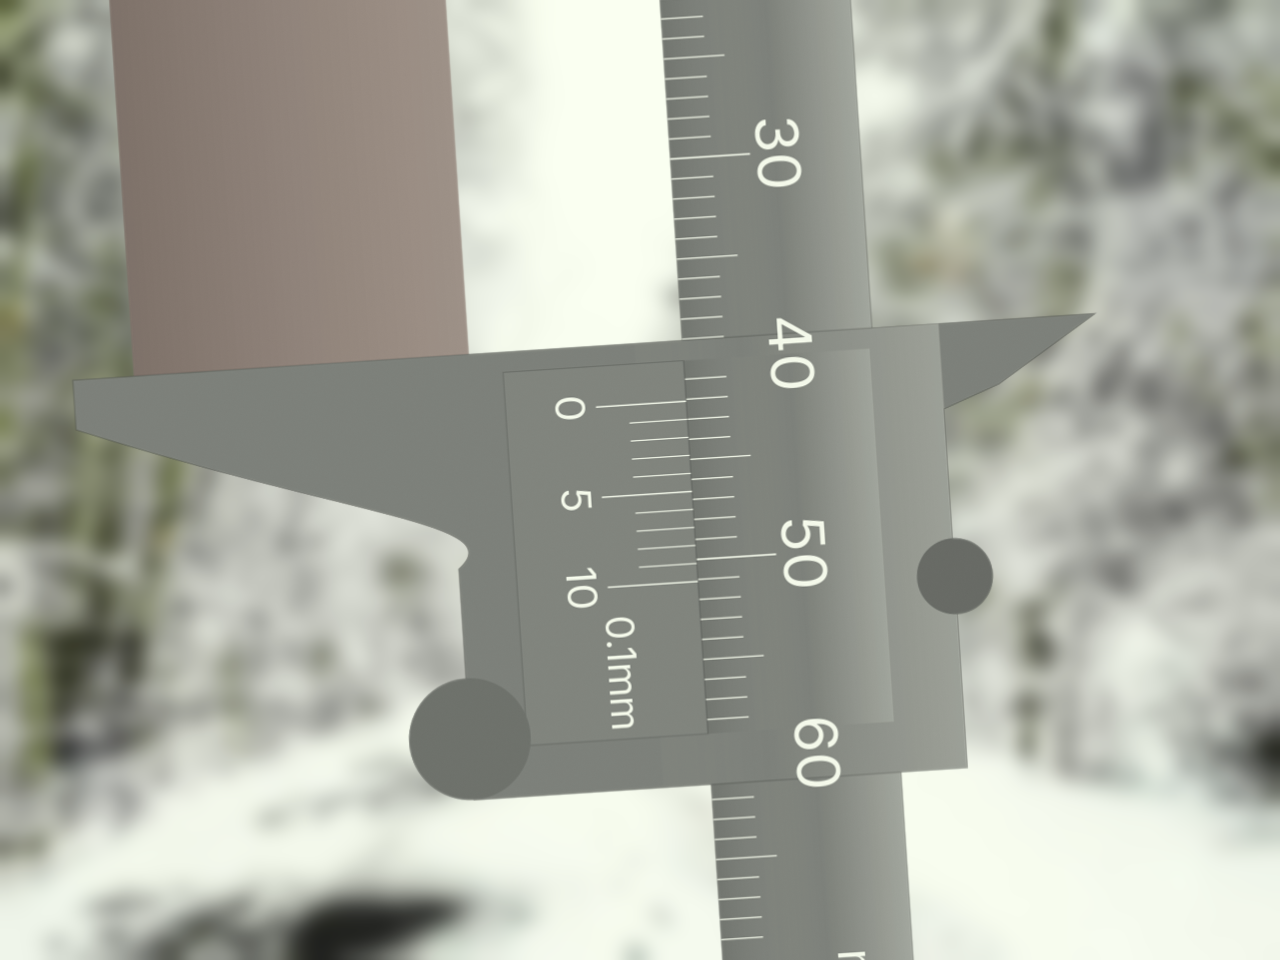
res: 42.1
